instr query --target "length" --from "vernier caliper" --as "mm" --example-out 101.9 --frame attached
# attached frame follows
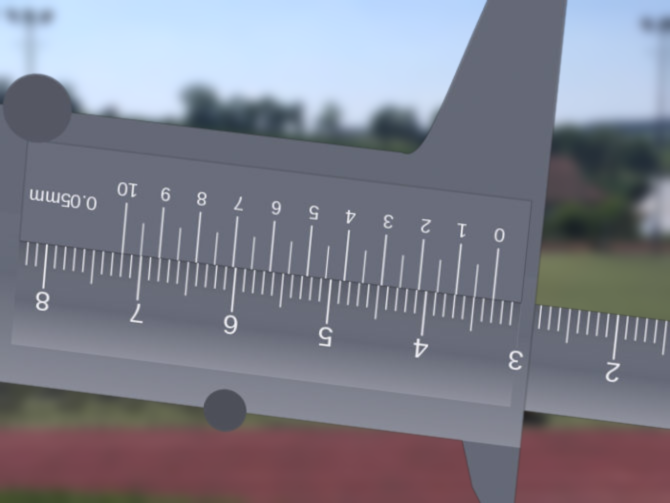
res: 33.0
